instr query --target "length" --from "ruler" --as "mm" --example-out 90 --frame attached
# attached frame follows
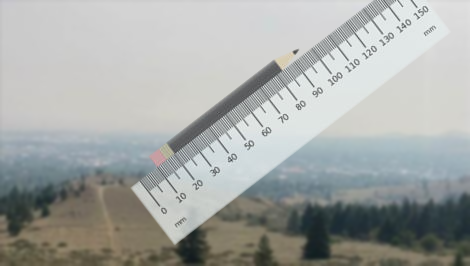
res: 85
